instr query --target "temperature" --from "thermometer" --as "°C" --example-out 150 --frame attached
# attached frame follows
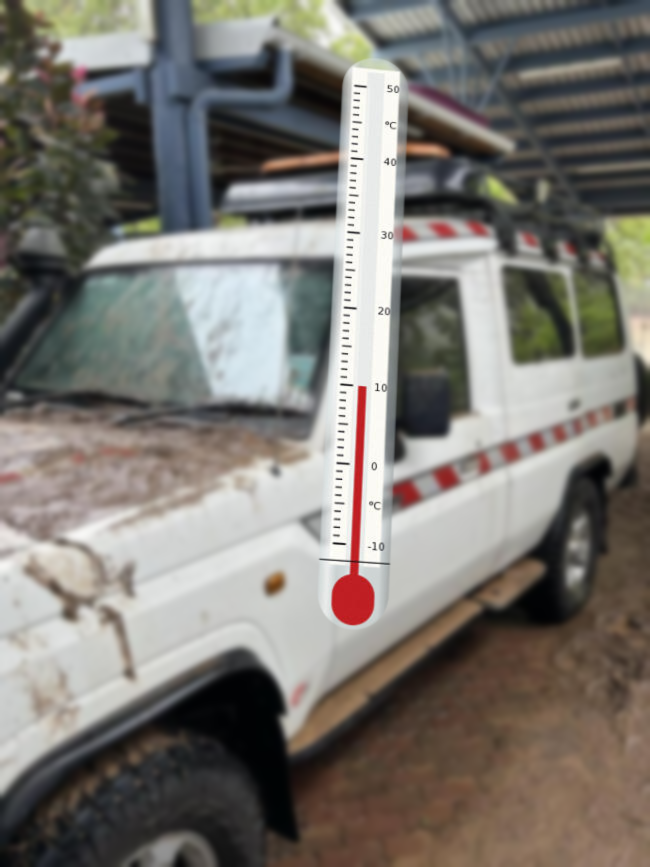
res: 10
